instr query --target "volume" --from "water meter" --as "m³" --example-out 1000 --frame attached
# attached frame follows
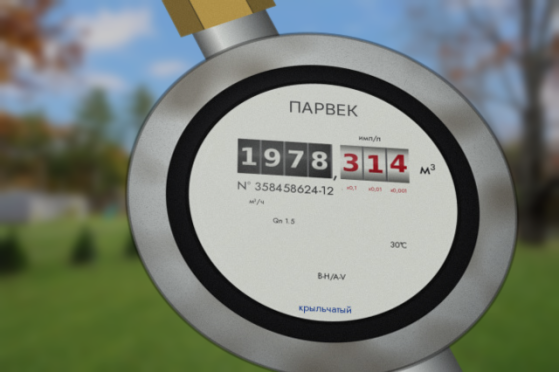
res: 1978.314
